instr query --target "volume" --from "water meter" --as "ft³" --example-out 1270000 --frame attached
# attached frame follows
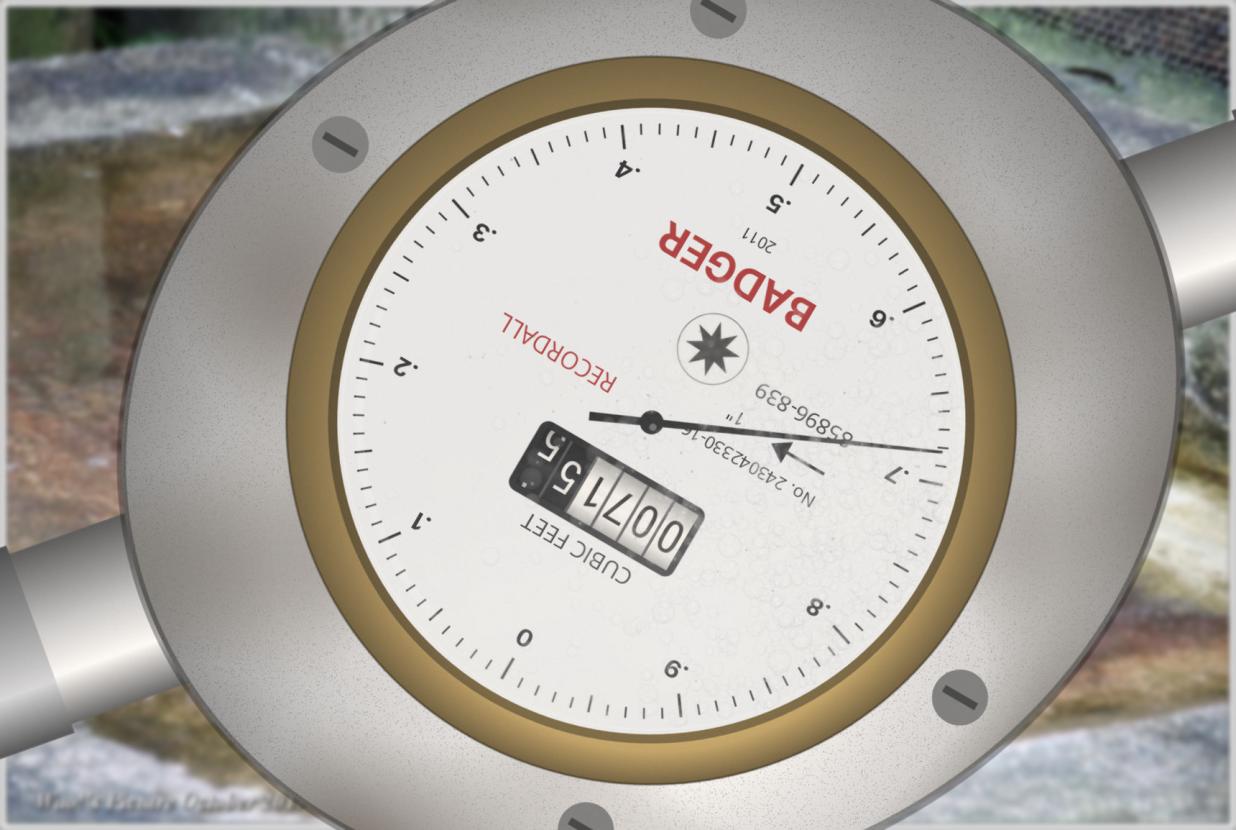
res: 7154.68
